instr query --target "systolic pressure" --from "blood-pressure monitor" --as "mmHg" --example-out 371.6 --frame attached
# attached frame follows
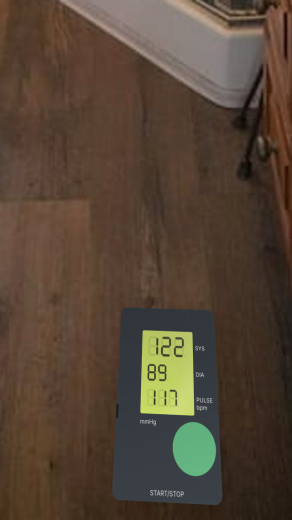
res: 122
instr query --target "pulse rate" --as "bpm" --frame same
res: 117
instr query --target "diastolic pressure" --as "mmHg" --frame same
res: 89
